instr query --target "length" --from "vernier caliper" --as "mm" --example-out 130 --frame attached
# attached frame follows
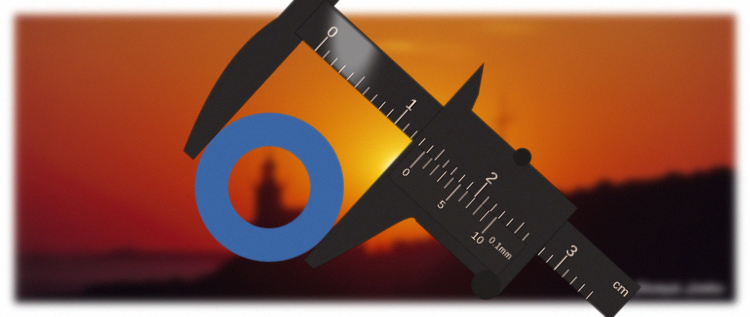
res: 13.8
